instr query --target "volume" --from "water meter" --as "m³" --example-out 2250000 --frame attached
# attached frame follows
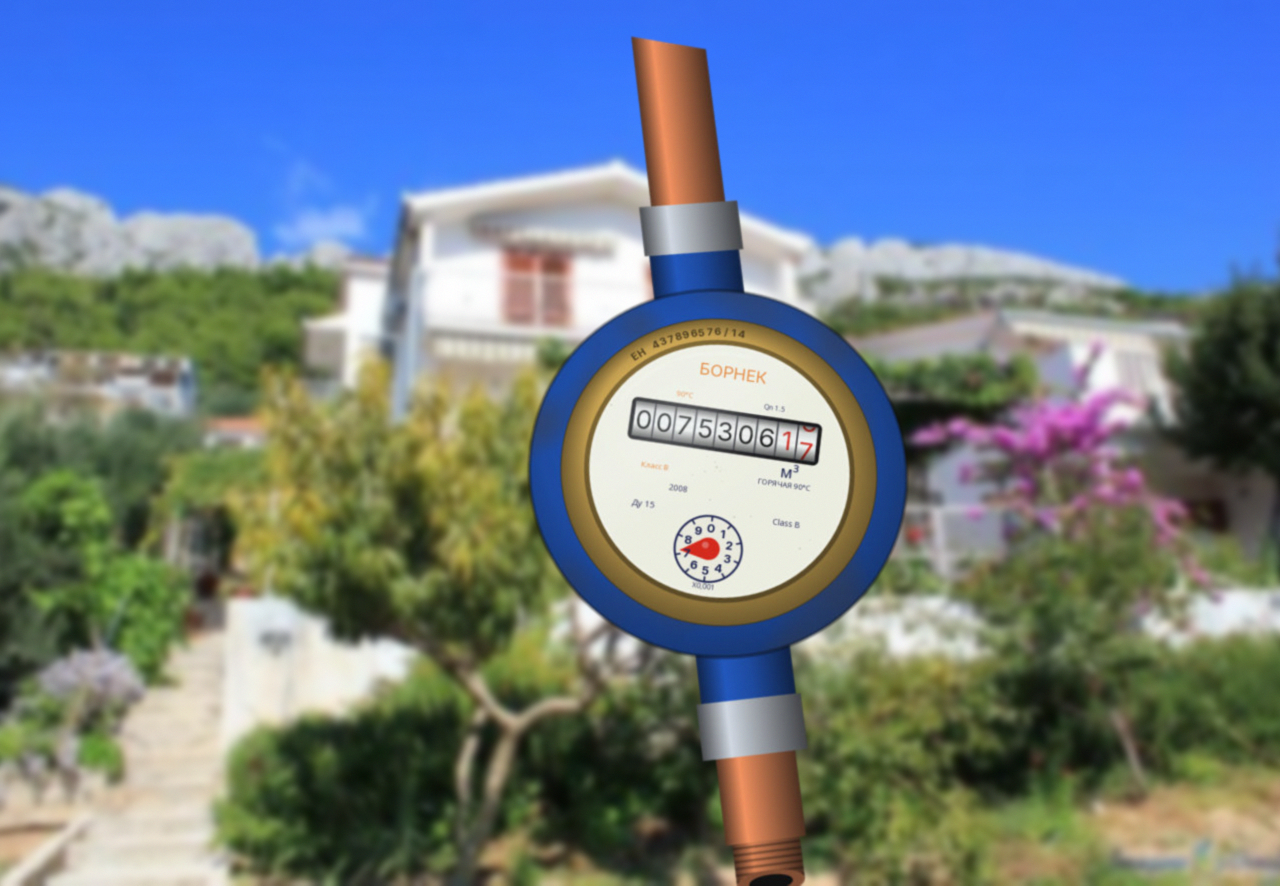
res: 75306.167
